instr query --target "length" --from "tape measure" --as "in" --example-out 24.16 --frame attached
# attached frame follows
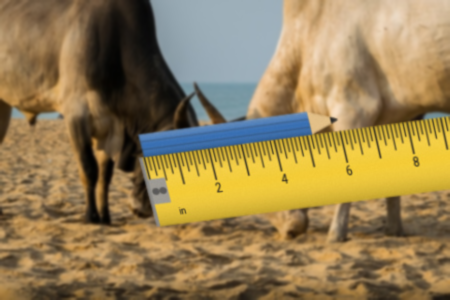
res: 6
